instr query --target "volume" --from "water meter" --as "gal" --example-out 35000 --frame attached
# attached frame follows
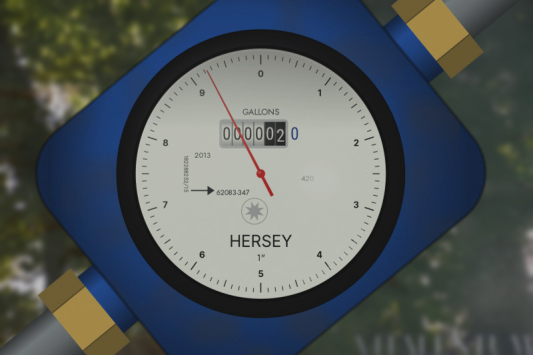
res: 19.2
